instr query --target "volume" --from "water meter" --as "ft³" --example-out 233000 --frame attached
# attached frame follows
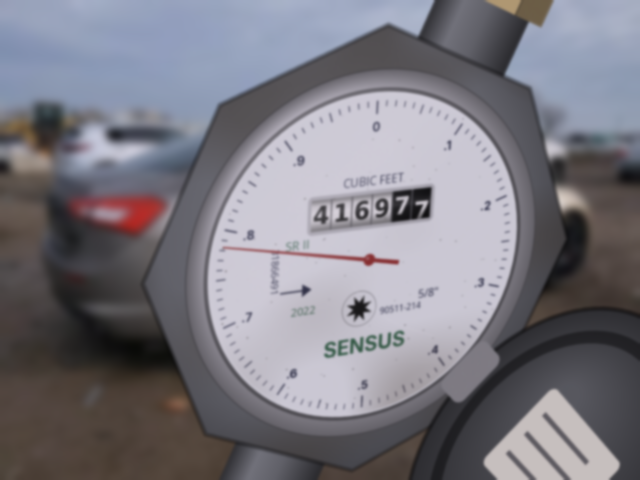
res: 416976.78
